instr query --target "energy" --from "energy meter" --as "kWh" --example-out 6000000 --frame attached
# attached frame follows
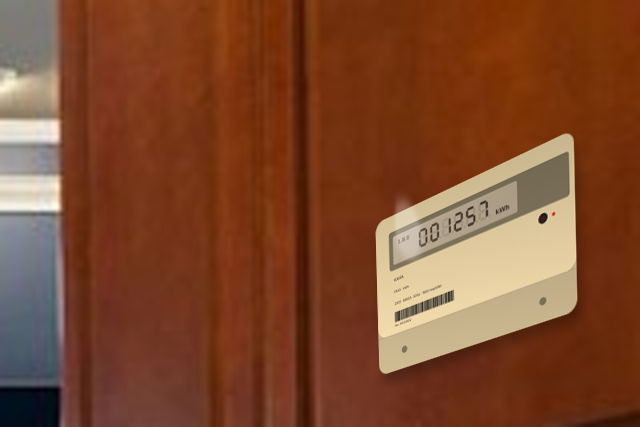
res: 1257
